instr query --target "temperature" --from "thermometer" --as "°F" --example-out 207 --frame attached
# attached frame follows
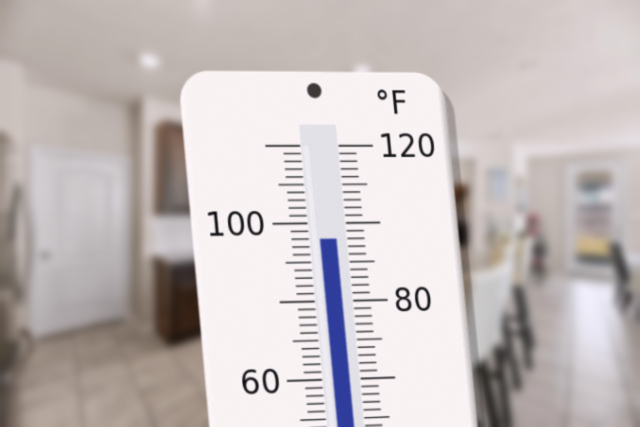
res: 96
